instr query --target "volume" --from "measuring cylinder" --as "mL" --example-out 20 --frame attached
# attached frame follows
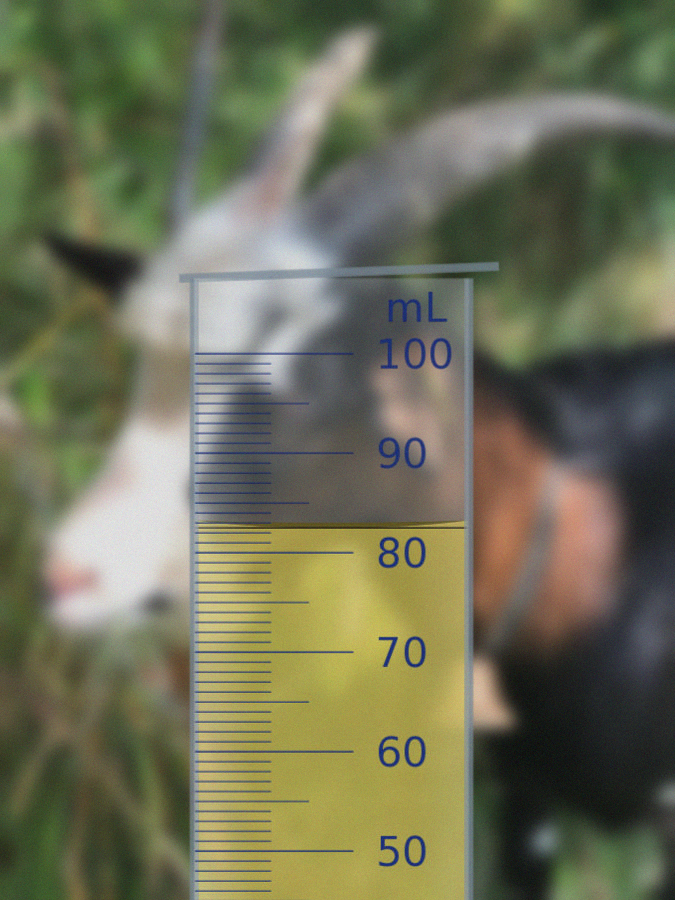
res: 82.5
